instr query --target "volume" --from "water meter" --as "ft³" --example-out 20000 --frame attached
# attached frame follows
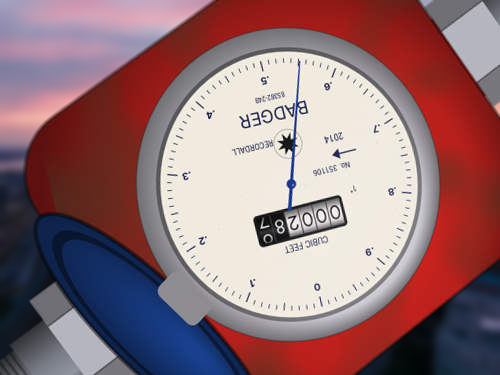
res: 286.55
